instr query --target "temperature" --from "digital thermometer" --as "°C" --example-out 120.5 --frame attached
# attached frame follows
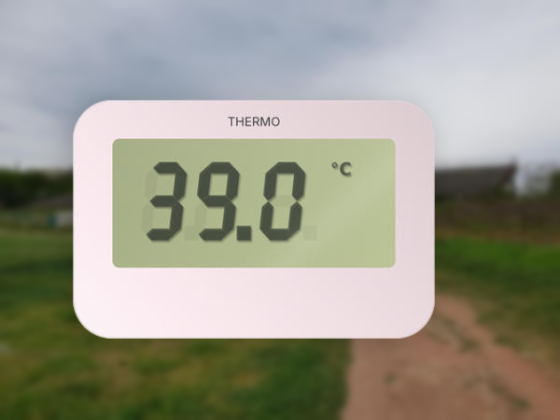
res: 39.0
